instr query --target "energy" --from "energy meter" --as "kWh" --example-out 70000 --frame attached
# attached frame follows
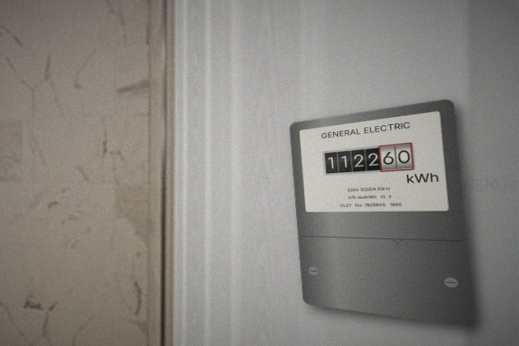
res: 1122.60
